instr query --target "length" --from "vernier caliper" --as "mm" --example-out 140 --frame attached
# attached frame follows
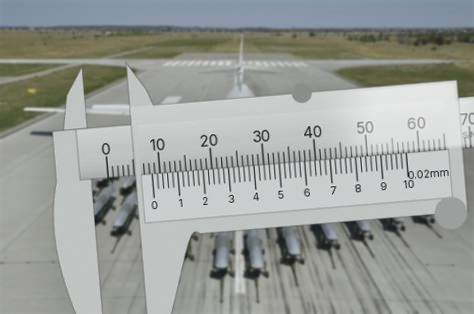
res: 8.5
